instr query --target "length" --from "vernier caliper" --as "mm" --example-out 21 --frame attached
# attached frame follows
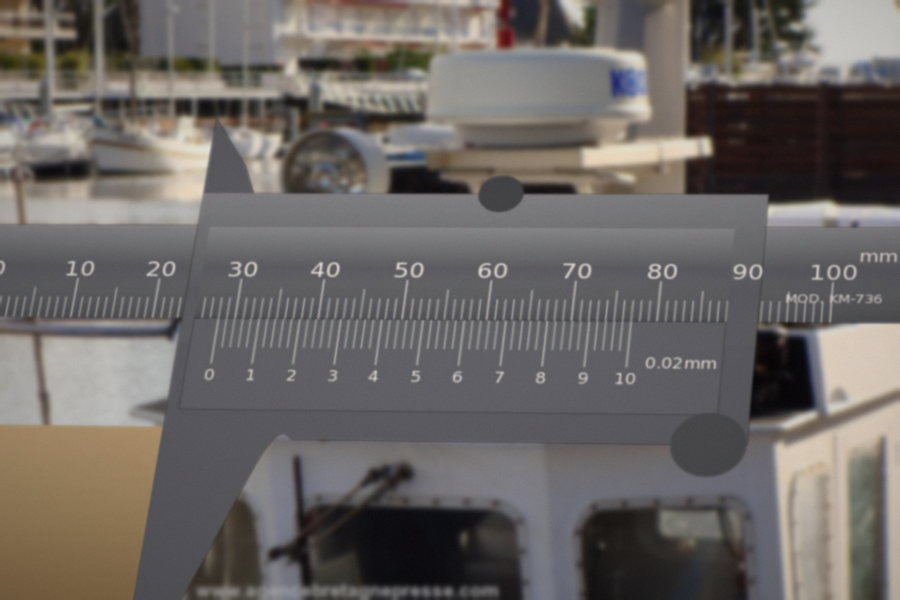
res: 28.0
